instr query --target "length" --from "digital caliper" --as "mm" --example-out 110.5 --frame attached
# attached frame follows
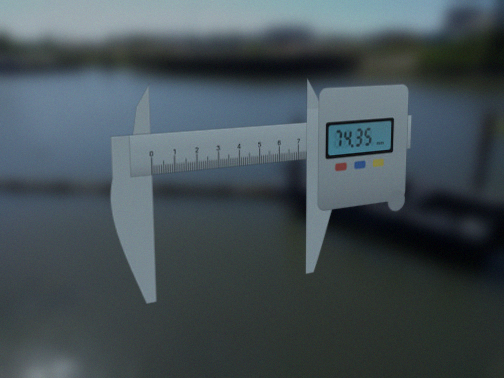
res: 74.35
